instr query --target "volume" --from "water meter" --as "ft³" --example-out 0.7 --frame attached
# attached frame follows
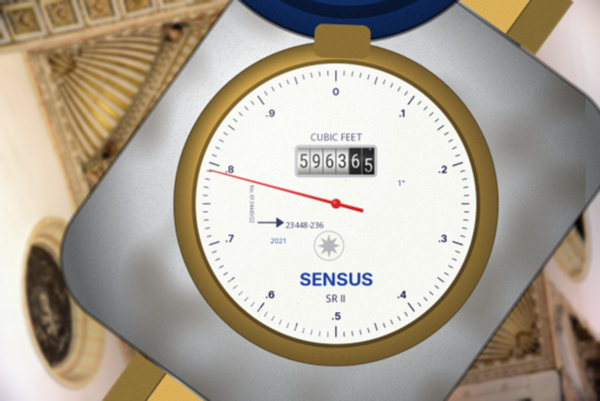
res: 596364.79
